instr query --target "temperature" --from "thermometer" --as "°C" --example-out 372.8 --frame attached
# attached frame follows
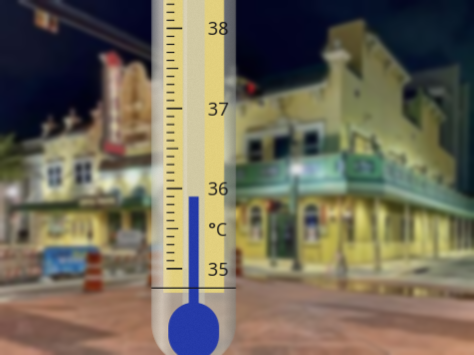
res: 35.9
